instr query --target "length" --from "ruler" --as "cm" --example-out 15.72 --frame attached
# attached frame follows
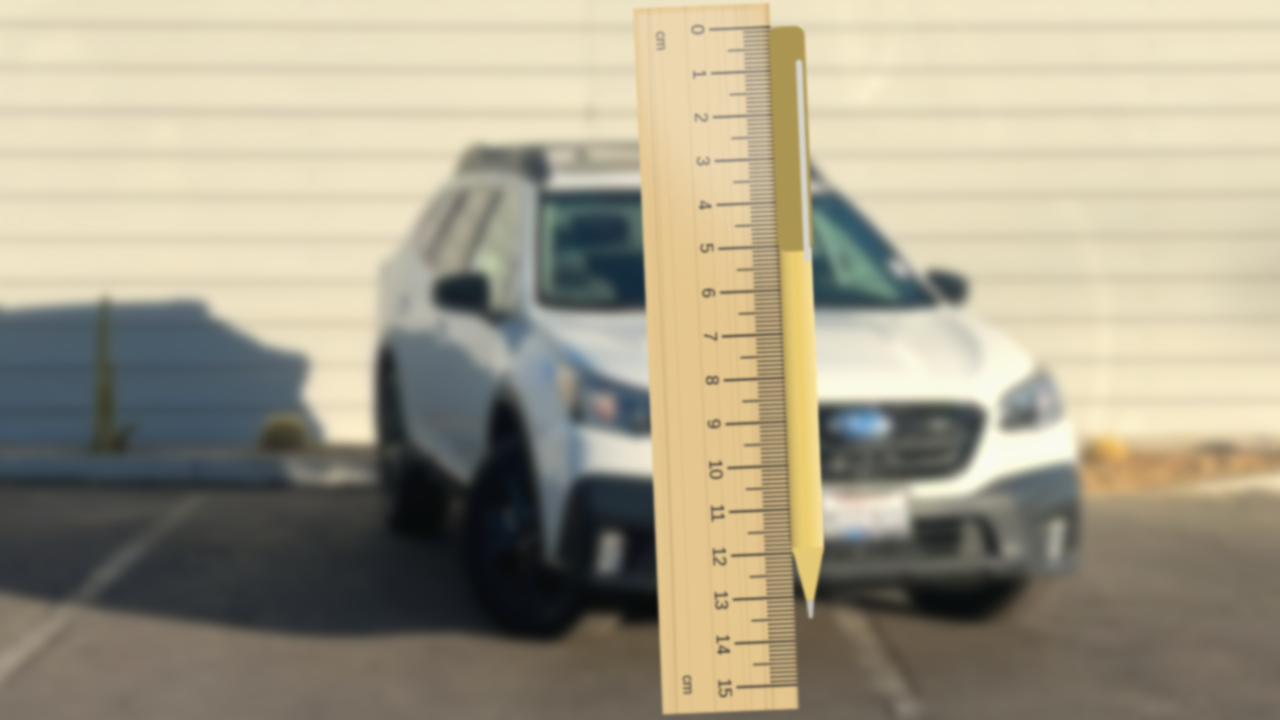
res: 13.5
